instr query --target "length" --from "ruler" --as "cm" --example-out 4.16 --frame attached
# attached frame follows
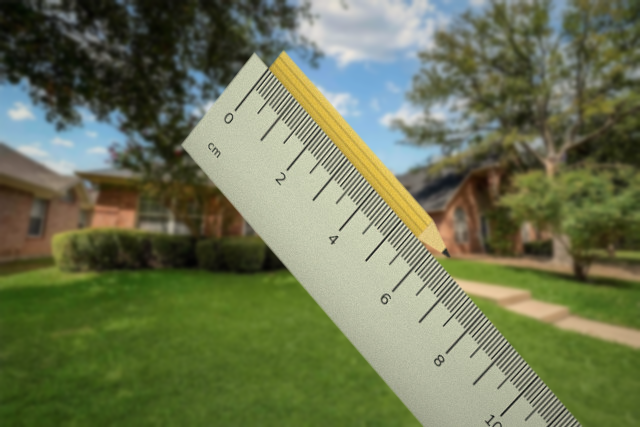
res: 6.5
